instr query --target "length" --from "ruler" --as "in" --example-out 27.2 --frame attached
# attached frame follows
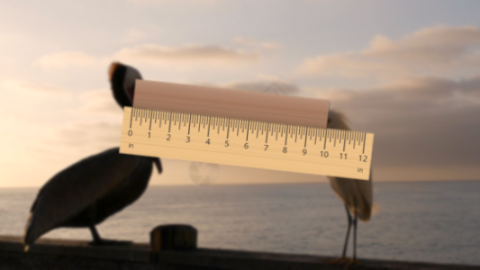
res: 10
